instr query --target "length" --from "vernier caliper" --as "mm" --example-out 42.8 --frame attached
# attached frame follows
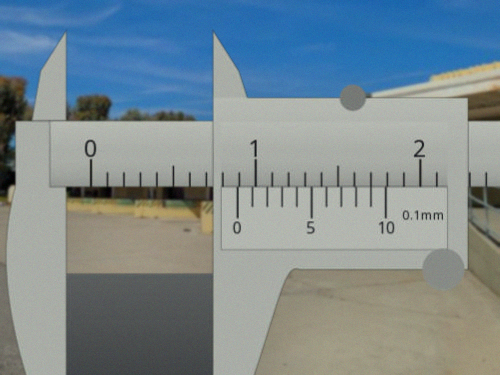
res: 8.9
